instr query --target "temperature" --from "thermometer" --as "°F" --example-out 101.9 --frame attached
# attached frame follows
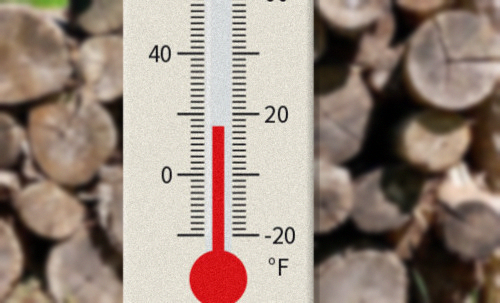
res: 16
